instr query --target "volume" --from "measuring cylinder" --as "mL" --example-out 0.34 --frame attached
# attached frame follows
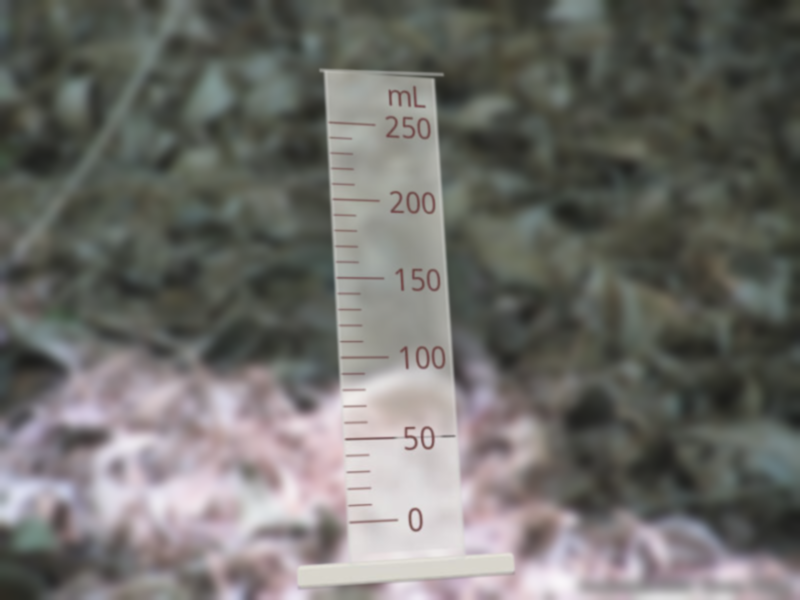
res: 50
